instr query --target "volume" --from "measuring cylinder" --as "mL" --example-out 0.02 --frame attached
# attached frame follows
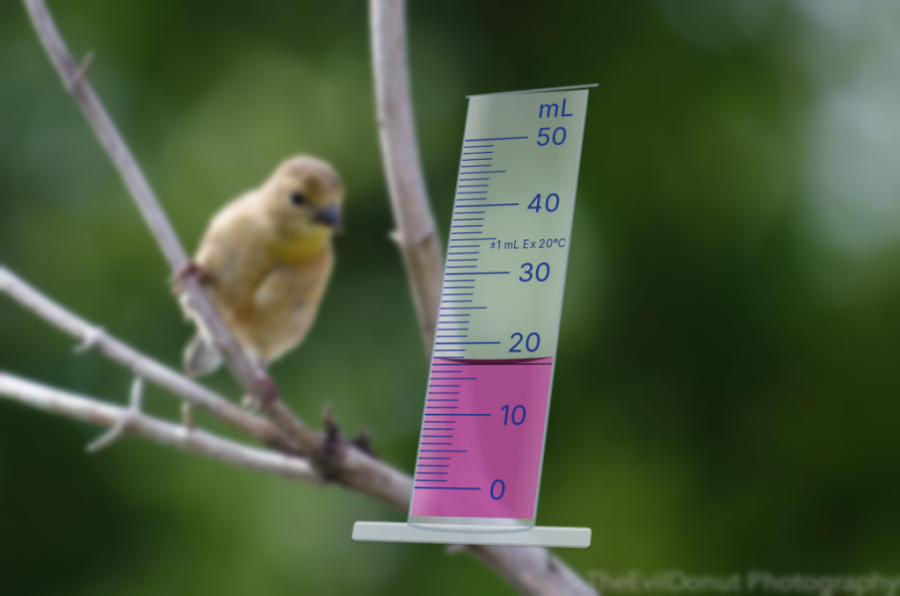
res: 17
